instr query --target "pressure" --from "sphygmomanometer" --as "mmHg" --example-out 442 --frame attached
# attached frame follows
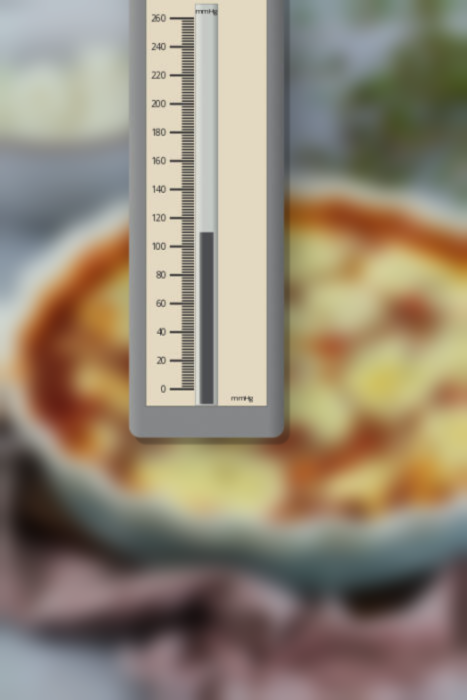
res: 110
